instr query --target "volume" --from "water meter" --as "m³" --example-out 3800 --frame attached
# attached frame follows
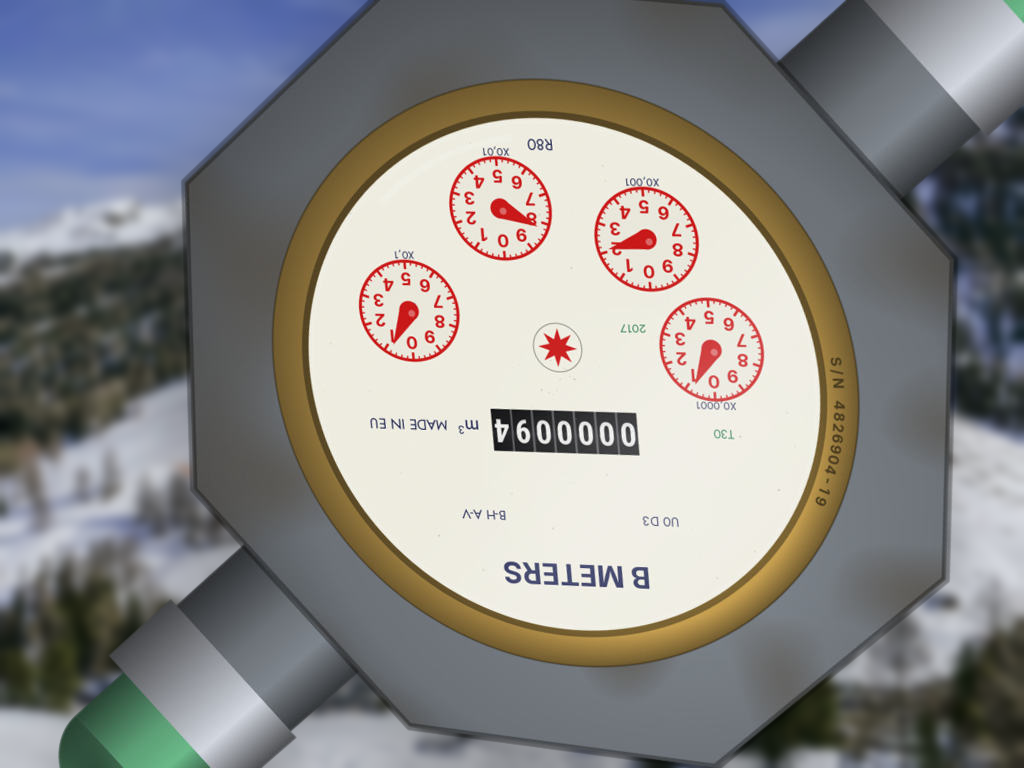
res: 94.0820
